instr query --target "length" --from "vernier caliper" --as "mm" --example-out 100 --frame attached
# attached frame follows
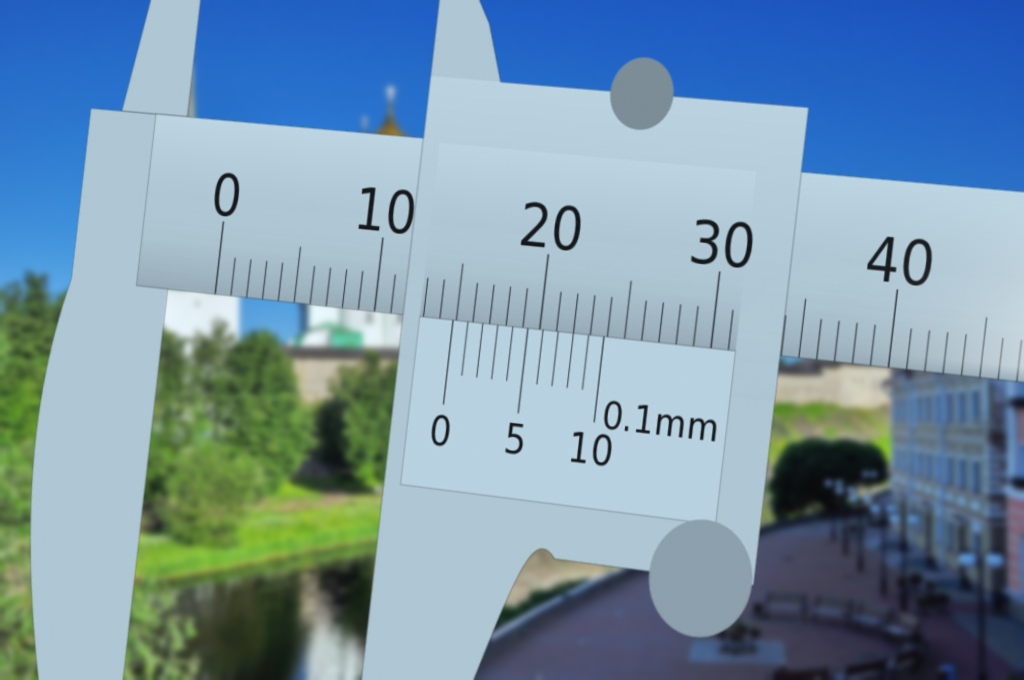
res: 14.8
